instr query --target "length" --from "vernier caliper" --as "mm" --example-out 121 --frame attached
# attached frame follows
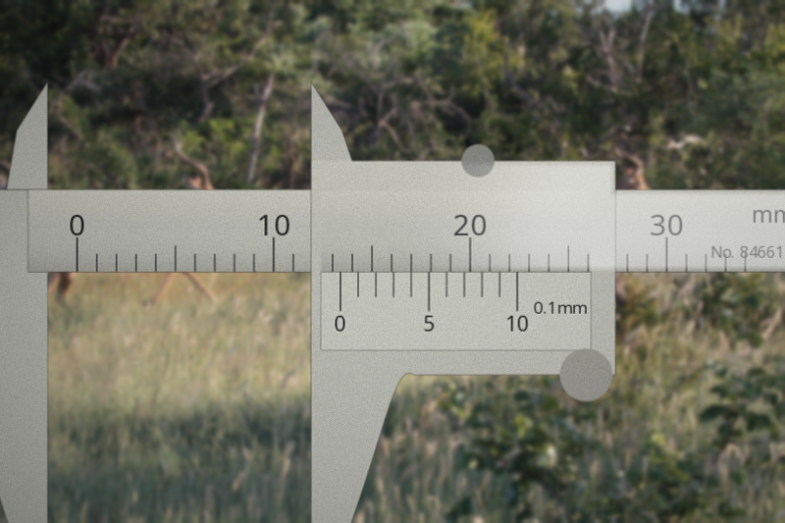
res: 13.4
